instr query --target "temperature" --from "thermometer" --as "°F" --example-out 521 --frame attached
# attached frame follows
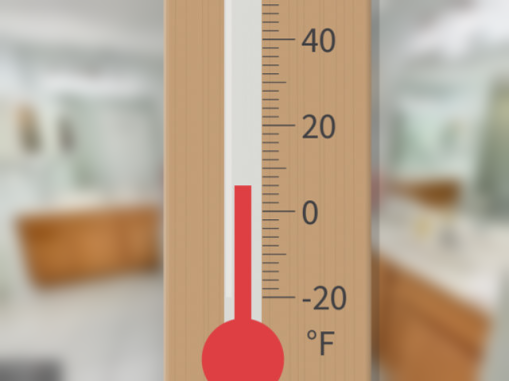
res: 6
